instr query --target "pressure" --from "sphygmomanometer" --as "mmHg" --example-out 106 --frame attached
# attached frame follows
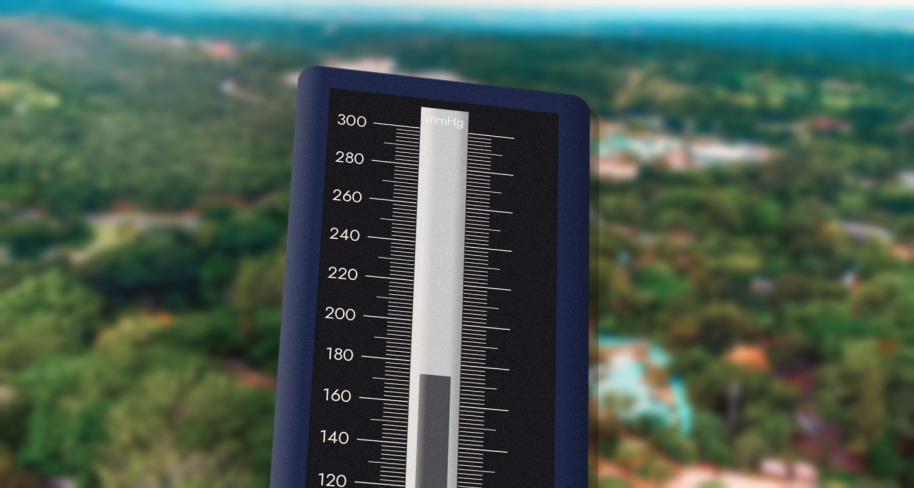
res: 174
